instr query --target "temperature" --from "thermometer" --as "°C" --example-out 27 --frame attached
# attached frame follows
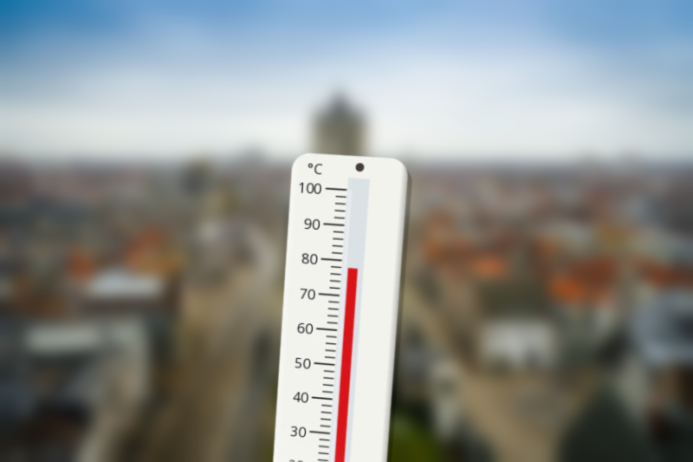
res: 78
